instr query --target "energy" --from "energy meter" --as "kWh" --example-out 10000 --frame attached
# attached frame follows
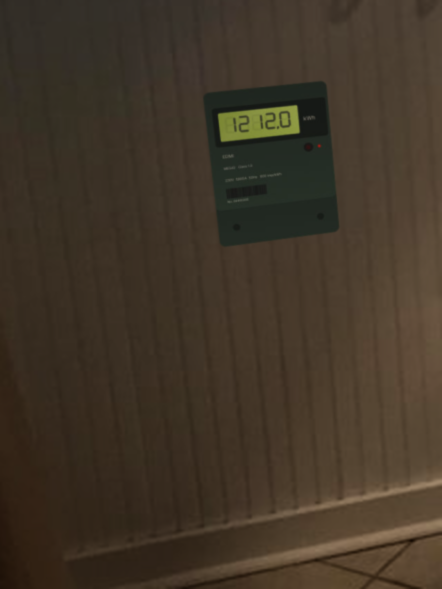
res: 1212.0
